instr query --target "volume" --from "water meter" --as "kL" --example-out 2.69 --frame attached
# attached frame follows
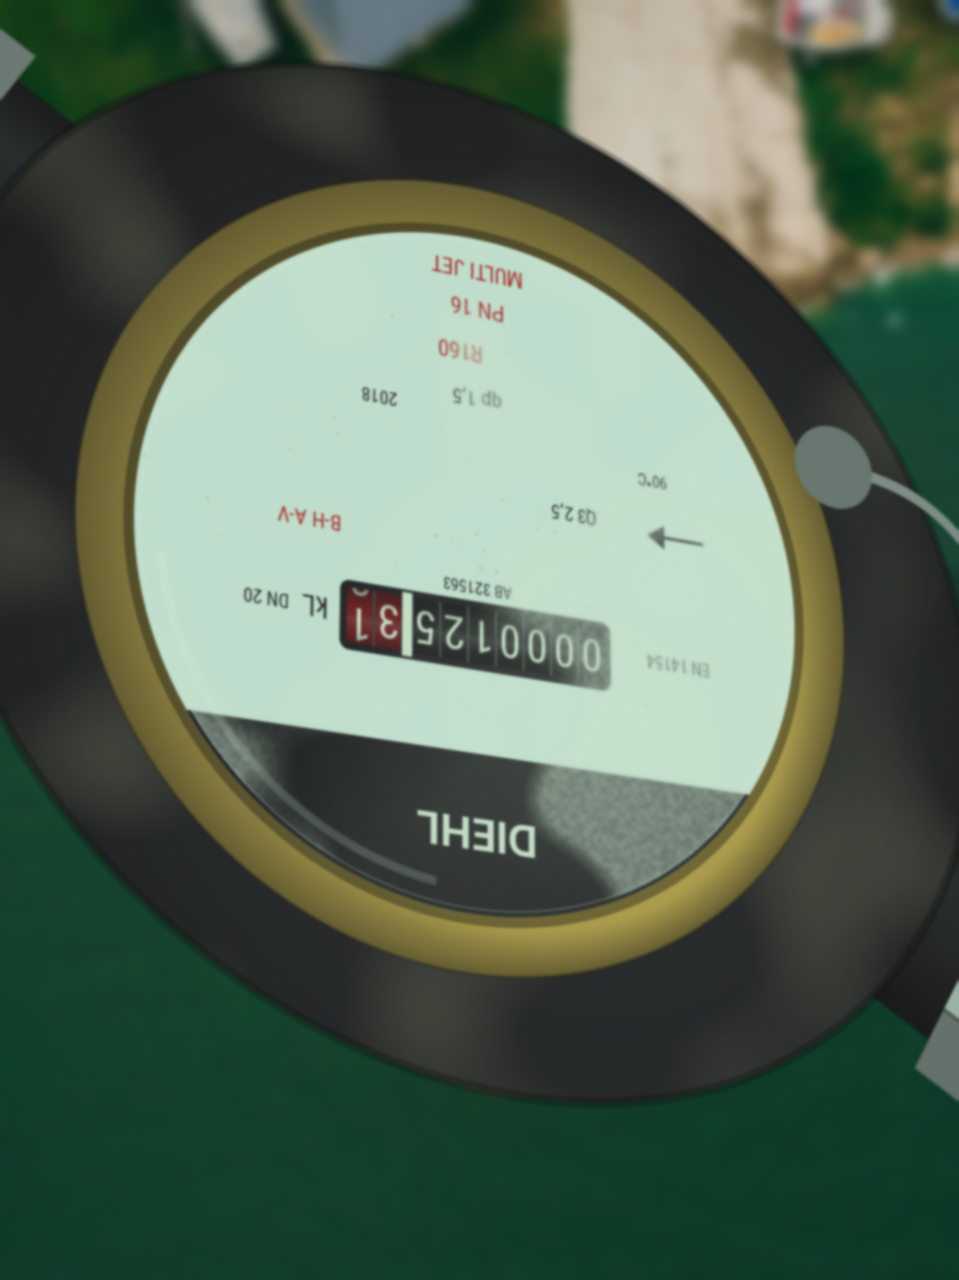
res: 125.31
